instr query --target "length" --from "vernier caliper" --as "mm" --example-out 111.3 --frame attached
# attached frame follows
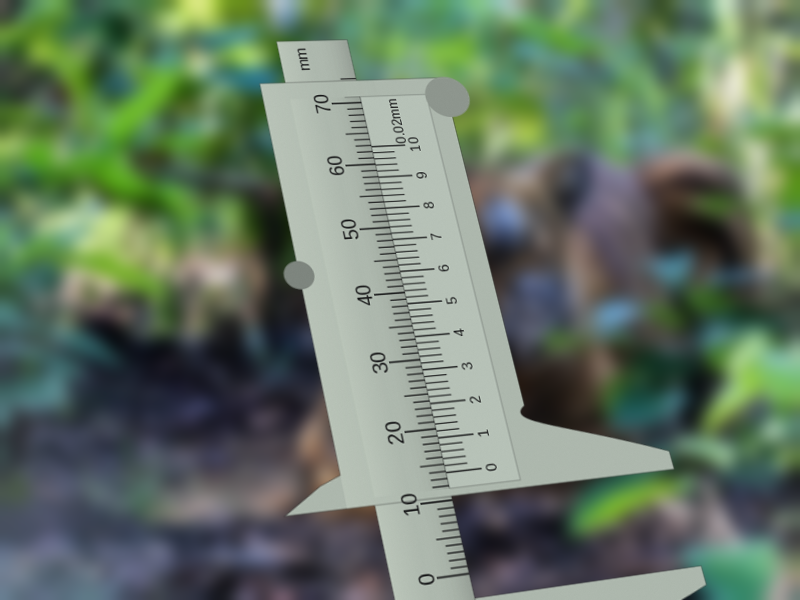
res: 13.8
